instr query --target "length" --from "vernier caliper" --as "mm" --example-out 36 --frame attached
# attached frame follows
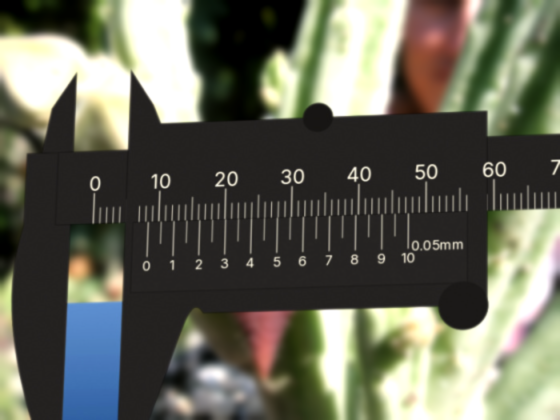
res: 8.4
